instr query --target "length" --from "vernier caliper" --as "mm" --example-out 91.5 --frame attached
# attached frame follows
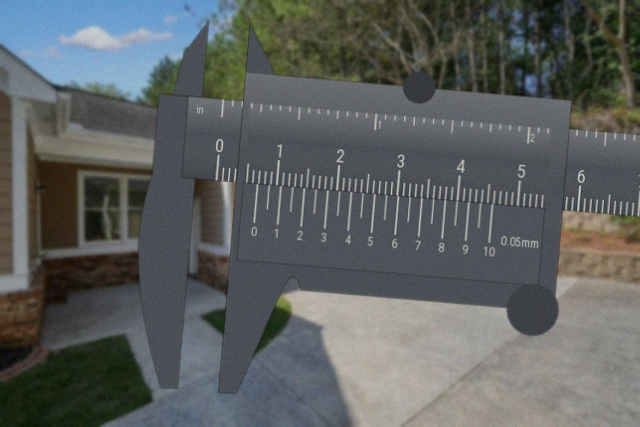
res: 6.8
